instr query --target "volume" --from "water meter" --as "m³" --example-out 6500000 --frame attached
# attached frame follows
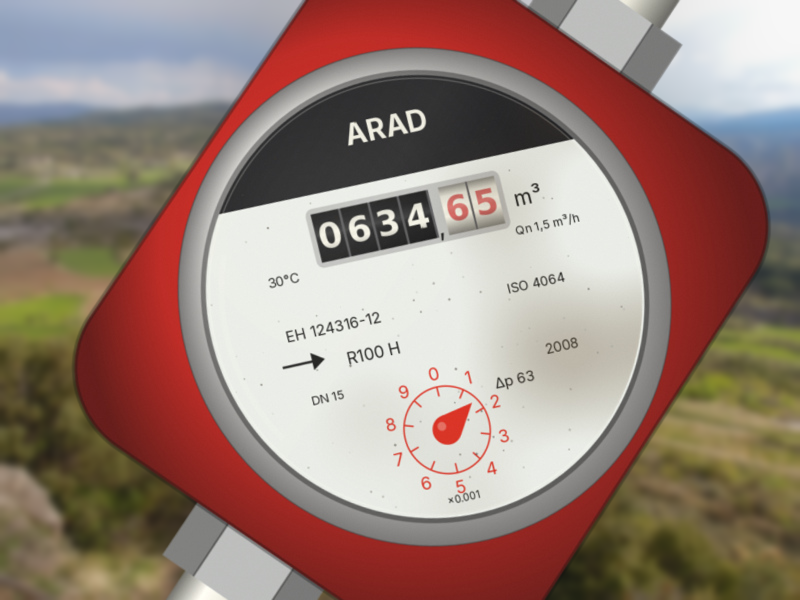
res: 634.651
